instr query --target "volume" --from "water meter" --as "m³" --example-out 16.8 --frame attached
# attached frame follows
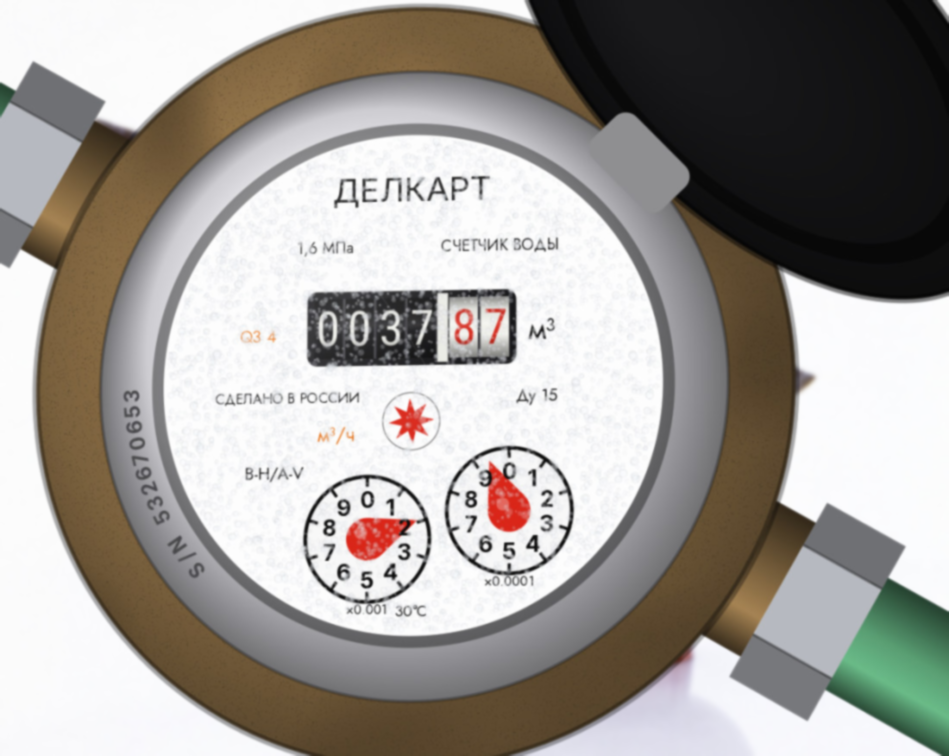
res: 37.8719
